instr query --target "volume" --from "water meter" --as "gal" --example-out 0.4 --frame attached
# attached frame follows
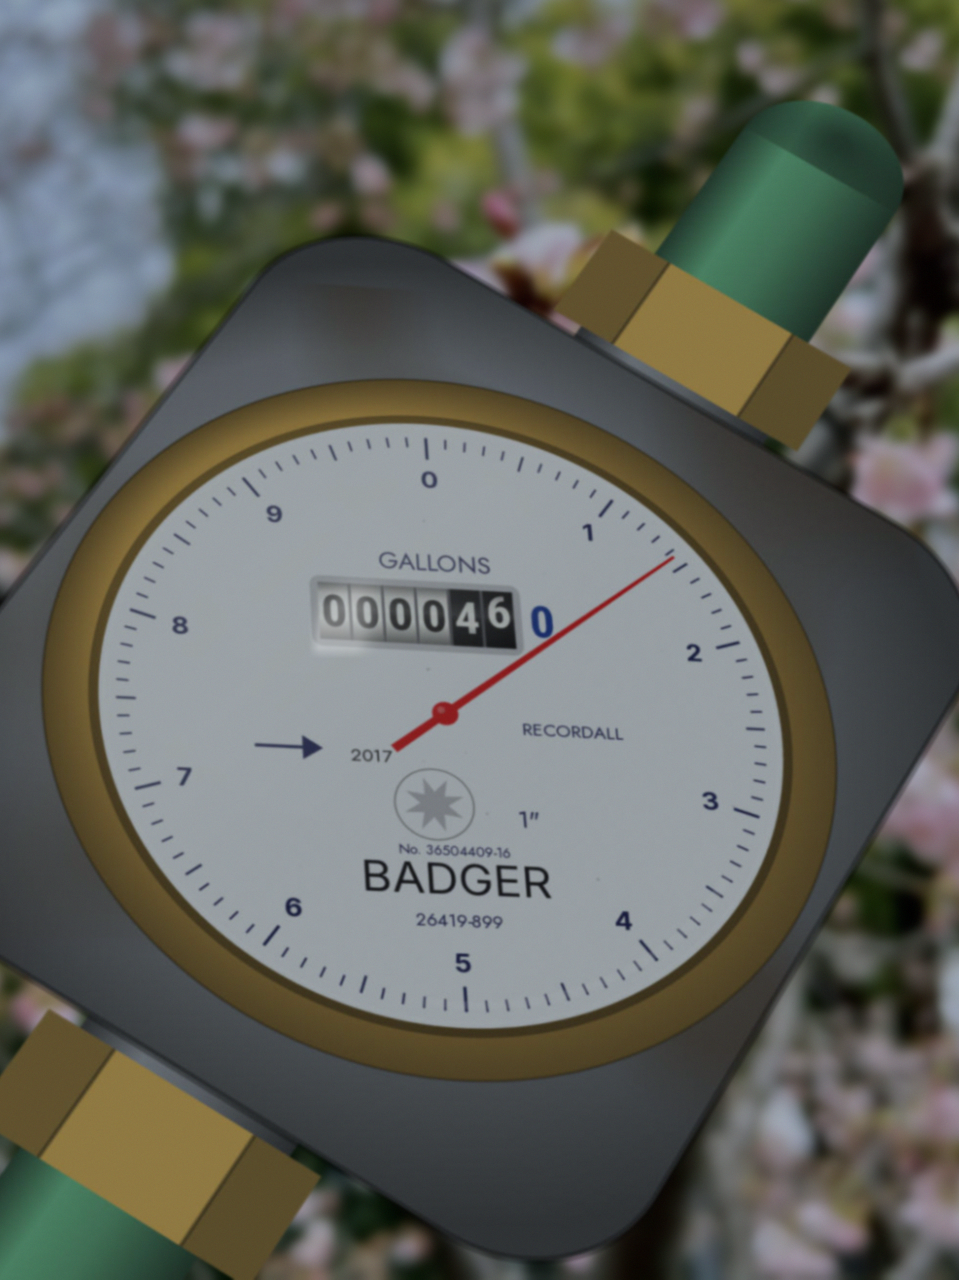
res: 461.4
